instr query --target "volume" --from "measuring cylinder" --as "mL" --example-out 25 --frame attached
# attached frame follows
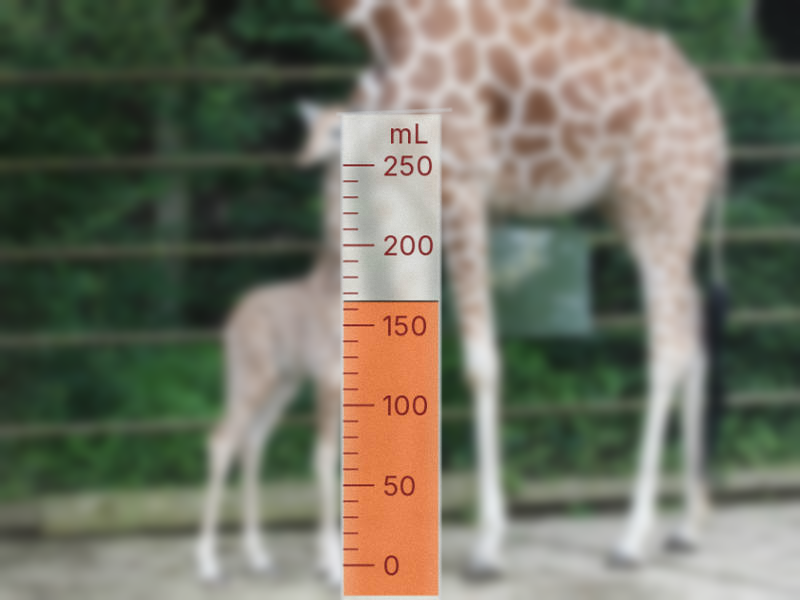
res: 165
